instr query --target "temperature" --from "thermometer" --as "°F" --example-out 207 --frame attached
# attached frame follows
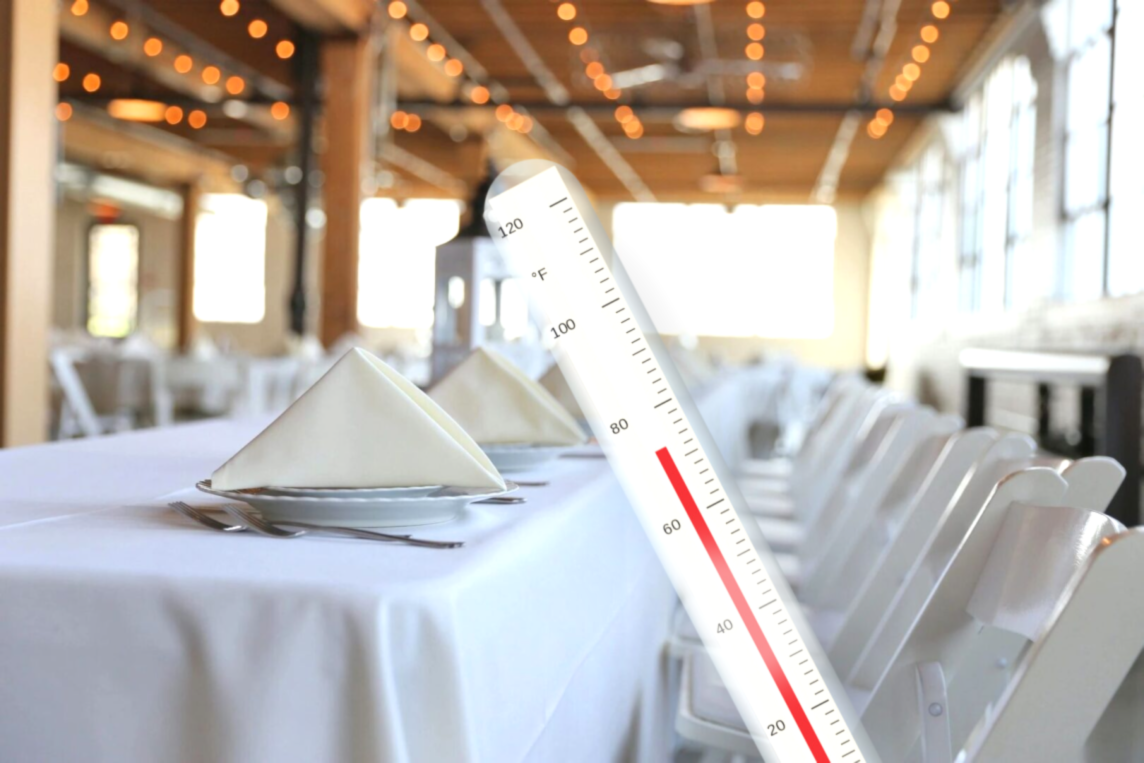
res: 73
